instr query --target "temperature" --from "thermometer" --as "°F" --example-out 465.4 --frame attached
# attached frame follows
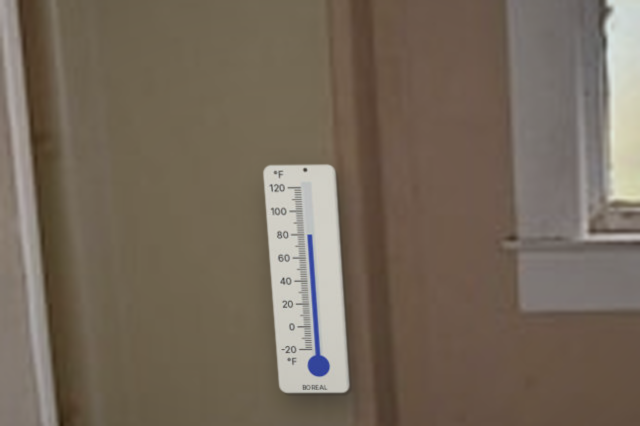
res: 80
